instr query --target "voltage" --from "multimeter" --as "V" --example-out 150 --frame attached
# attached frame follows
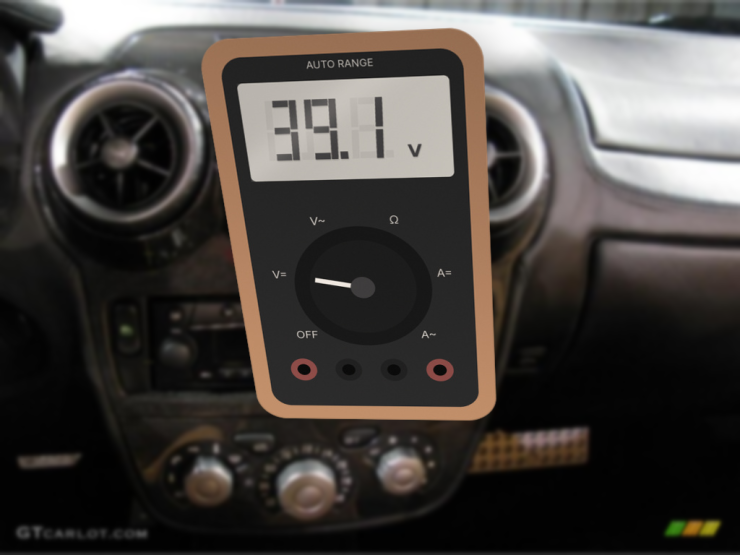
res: 39.1
